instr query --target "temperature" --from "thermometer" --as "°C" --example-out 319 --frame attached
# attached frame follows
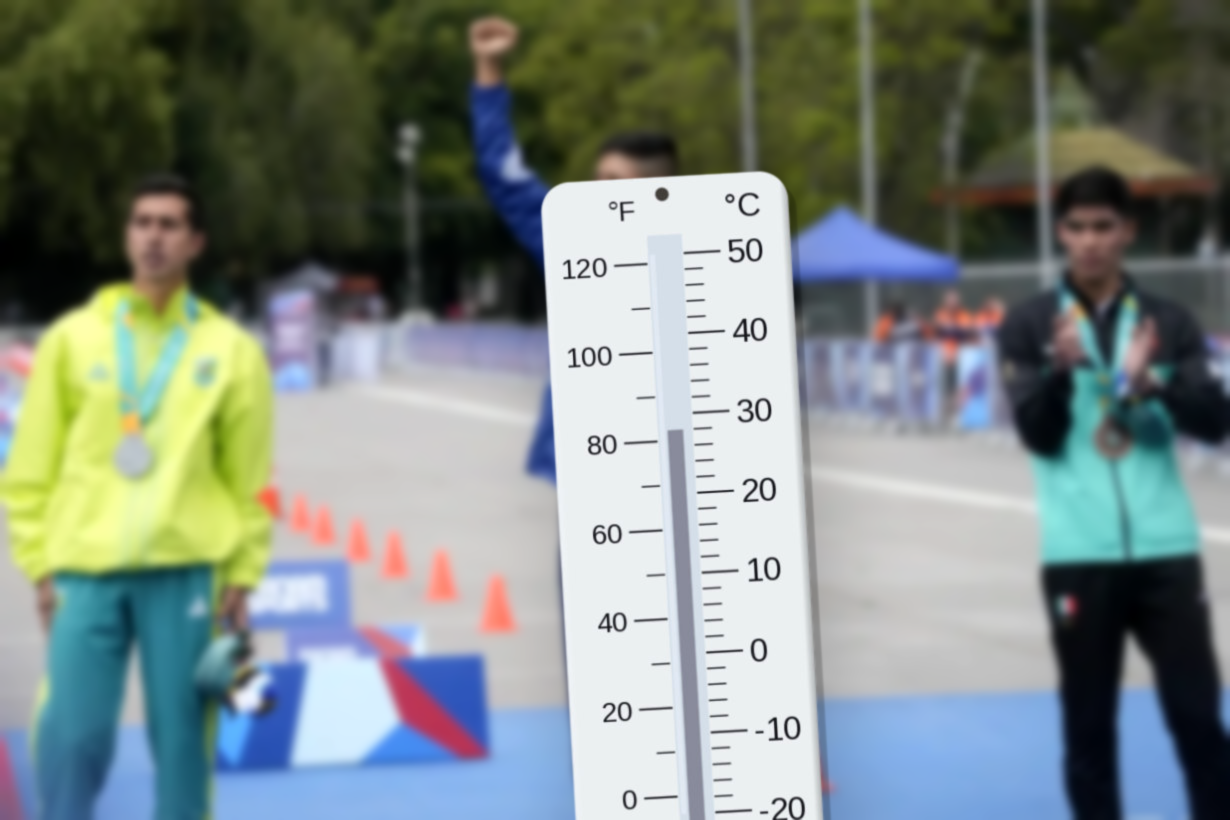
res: 28
